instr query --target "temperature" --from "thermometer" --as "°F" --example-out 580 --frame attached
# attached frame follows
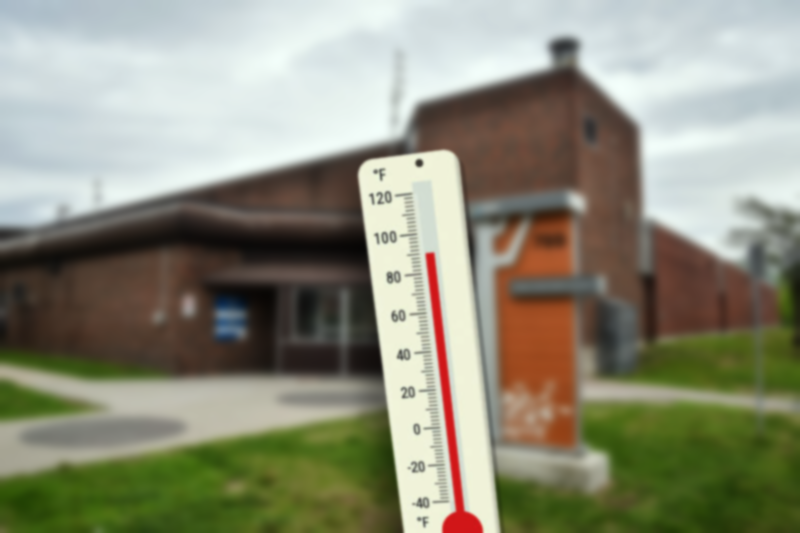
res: 90
